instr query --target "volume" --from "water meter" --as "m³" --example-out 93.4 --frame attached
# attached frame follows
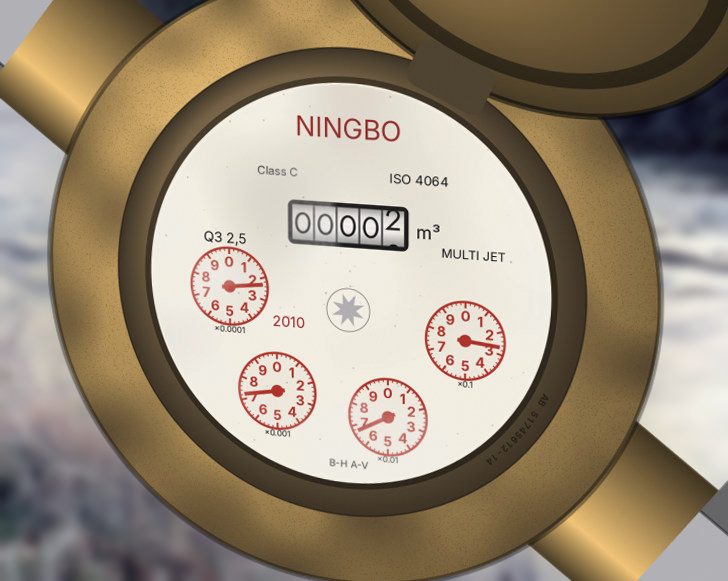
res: 2.2672
